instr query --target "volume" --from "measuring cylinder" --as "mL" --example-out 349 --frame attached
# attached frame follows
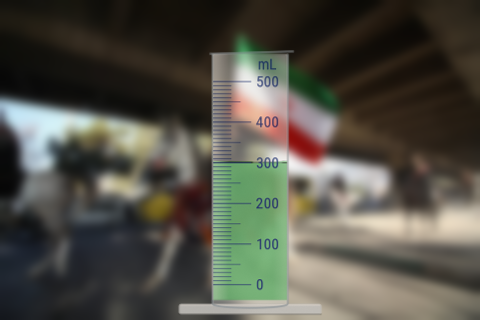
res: 300
